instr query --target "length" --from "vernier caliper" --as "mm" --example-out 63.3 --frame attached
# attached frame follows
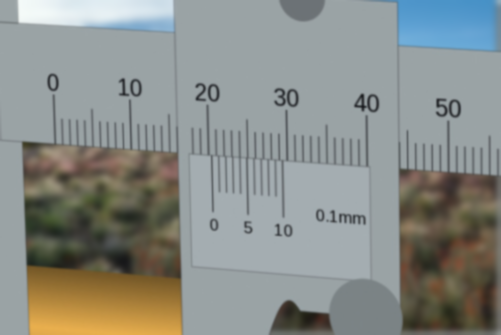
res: 20.4
